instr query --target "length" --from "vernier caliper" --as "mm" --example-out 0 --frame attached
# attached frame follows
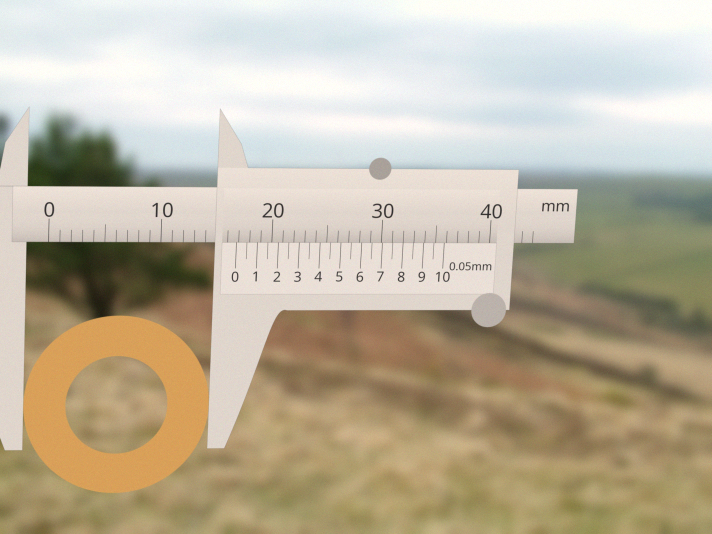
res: 16.8
